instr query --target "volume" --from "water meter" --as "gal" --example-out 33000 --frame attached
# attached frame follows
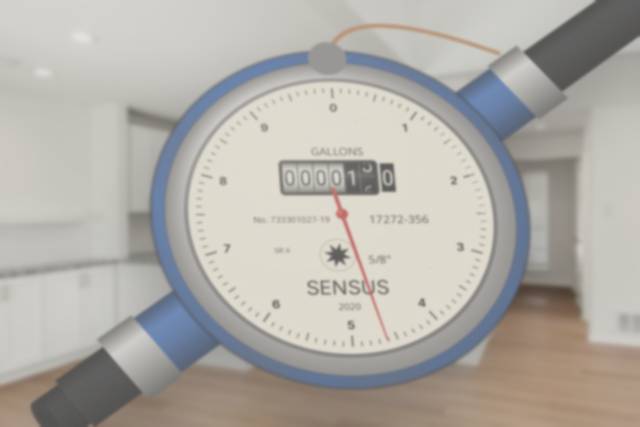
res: 154.6
